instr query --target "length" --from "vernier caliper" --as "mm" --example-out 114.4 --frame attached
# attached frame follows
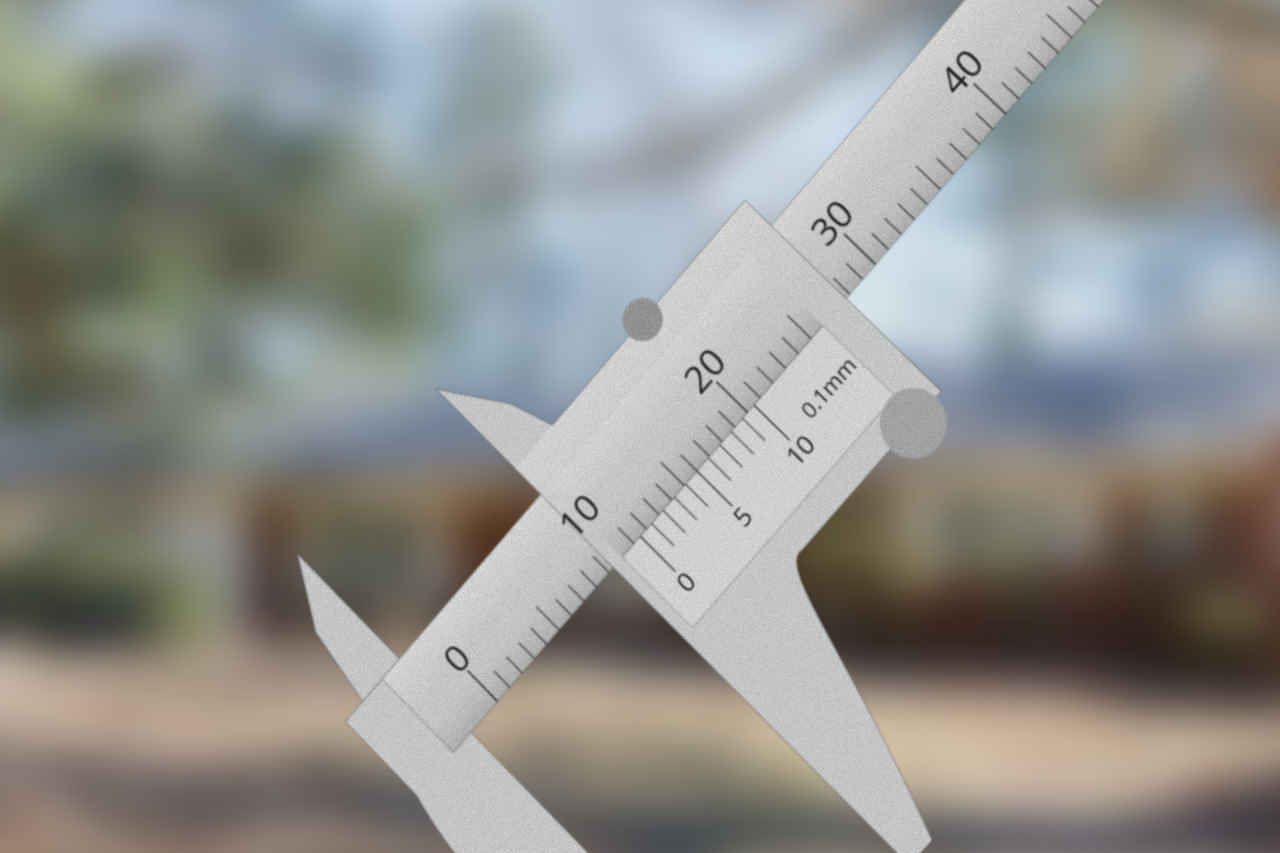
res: 11.5
